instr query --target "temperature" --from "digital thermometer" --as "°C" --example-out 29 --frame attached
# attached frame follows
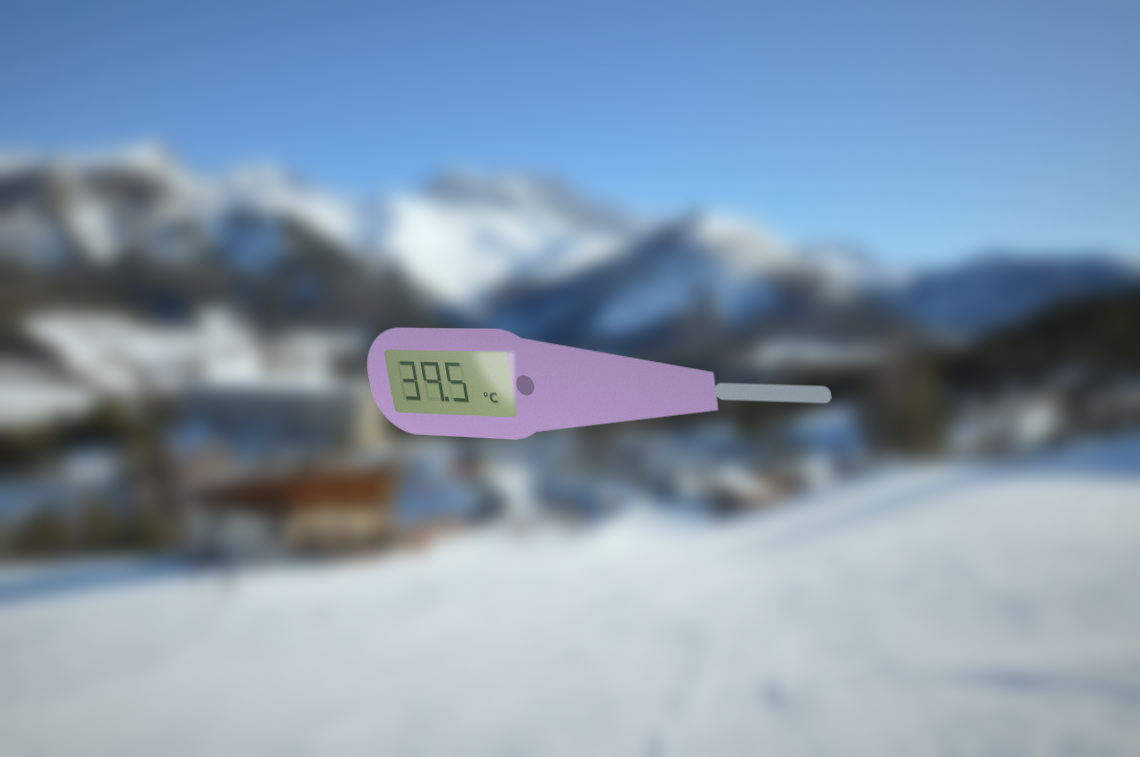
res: 39.5
